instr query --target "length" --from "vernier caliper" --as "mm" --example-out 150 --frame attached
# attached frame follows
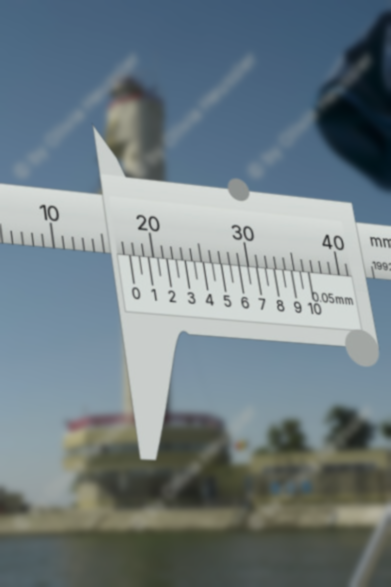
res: 17.6
